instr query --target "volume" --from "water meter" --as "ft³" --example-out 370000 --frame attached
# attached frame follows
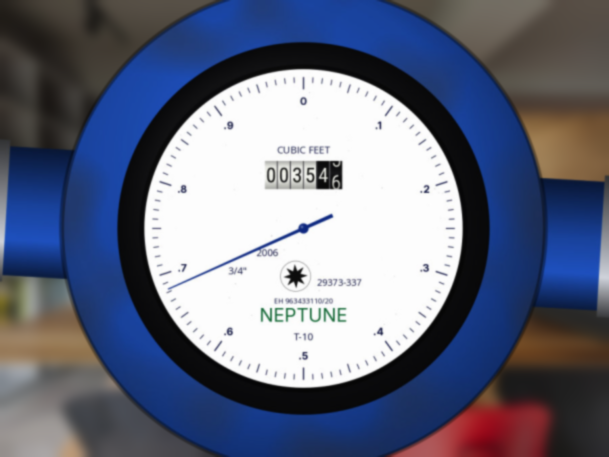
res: 3545.68
